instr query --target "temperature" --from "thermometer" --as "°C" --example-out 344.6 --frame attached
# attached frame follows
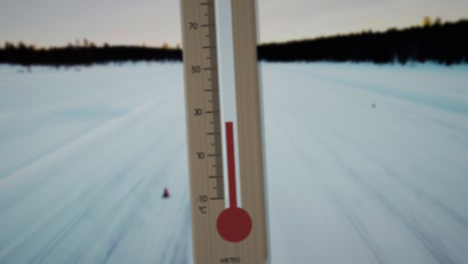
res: 25
